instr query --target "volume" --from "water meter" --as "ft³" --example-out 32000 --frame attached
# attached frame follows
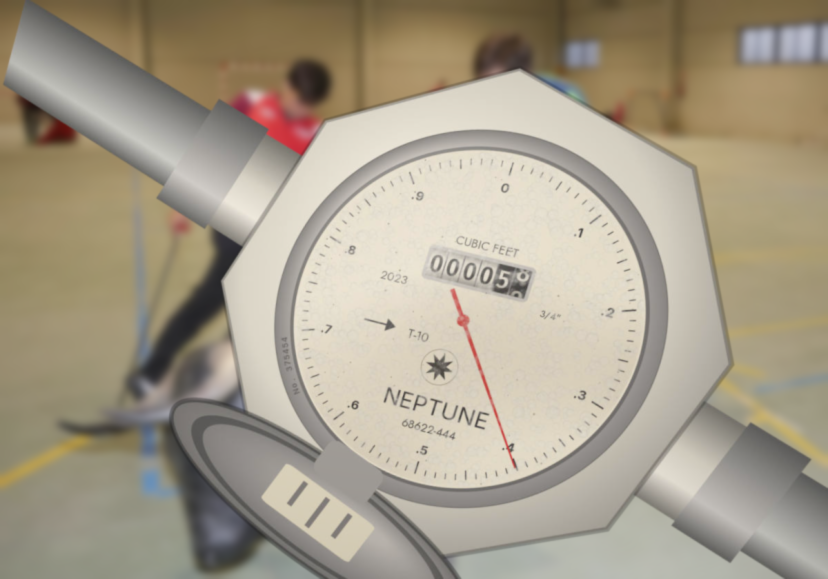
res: 58.40
